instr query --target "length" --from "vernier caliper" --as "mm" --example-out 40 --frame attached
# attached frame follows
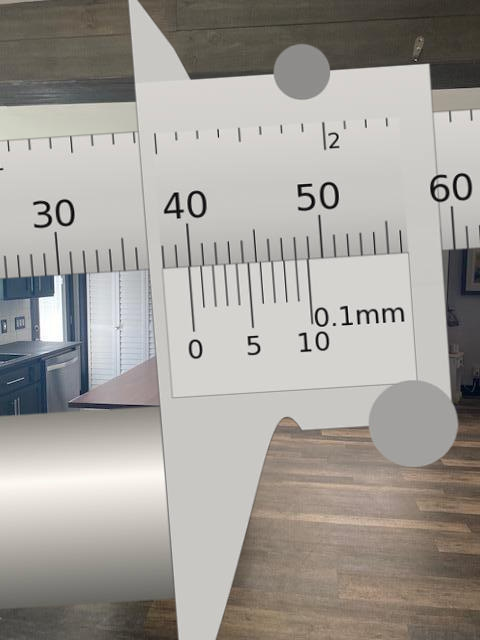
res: 39.9
